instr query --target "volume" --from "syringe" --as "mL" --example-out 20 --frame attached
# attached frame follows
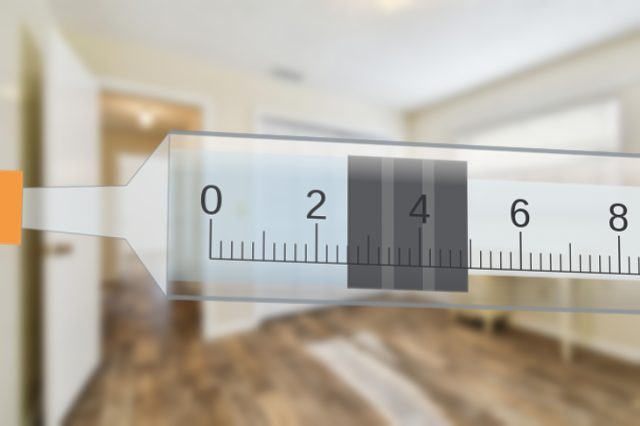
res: 2.6
